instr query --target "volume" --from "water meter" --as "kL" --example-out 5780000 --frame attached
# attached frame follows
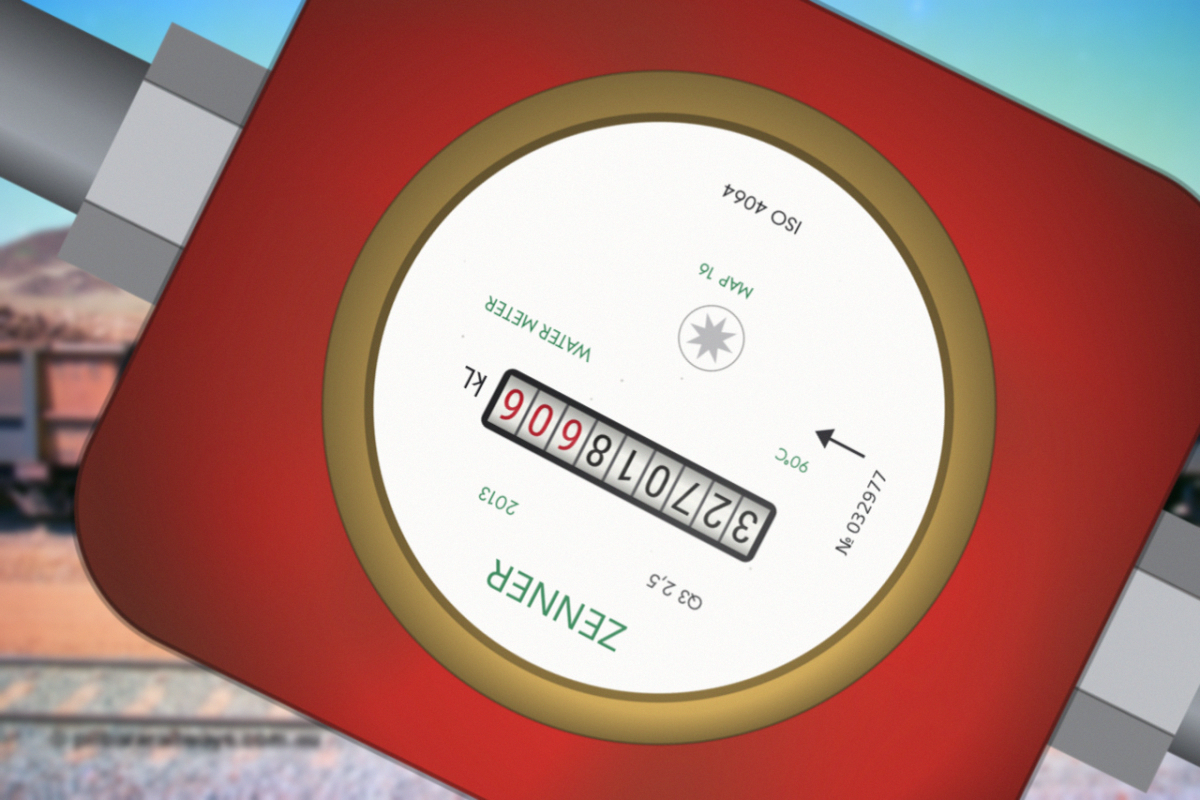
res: 327018.606
